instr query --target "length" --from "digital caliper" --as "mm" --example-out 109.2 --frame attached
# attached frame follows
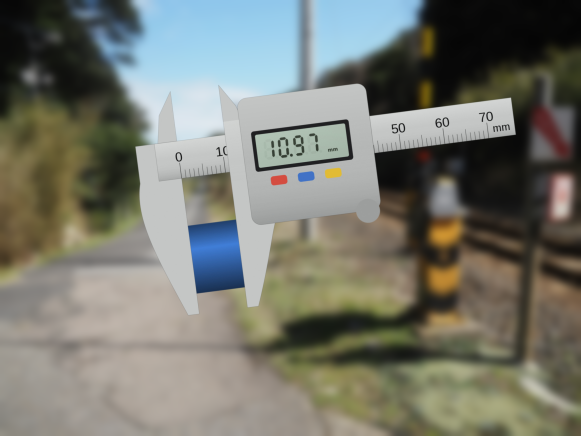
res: 10.97
